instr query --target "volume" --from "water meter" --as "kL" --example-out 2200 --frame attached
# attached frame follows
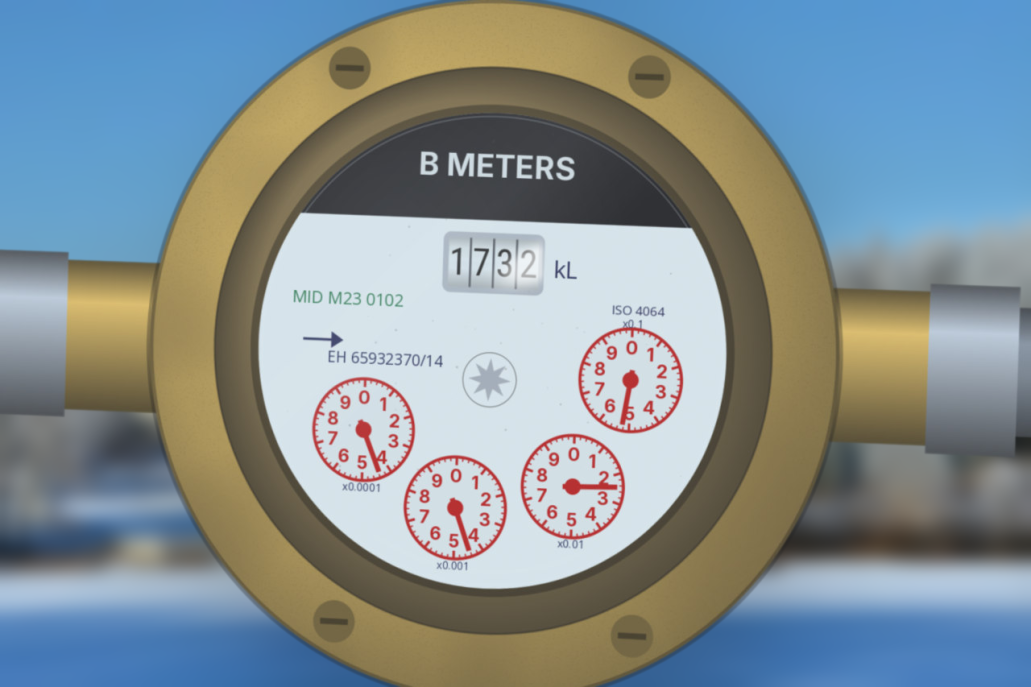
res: 1732.5244
